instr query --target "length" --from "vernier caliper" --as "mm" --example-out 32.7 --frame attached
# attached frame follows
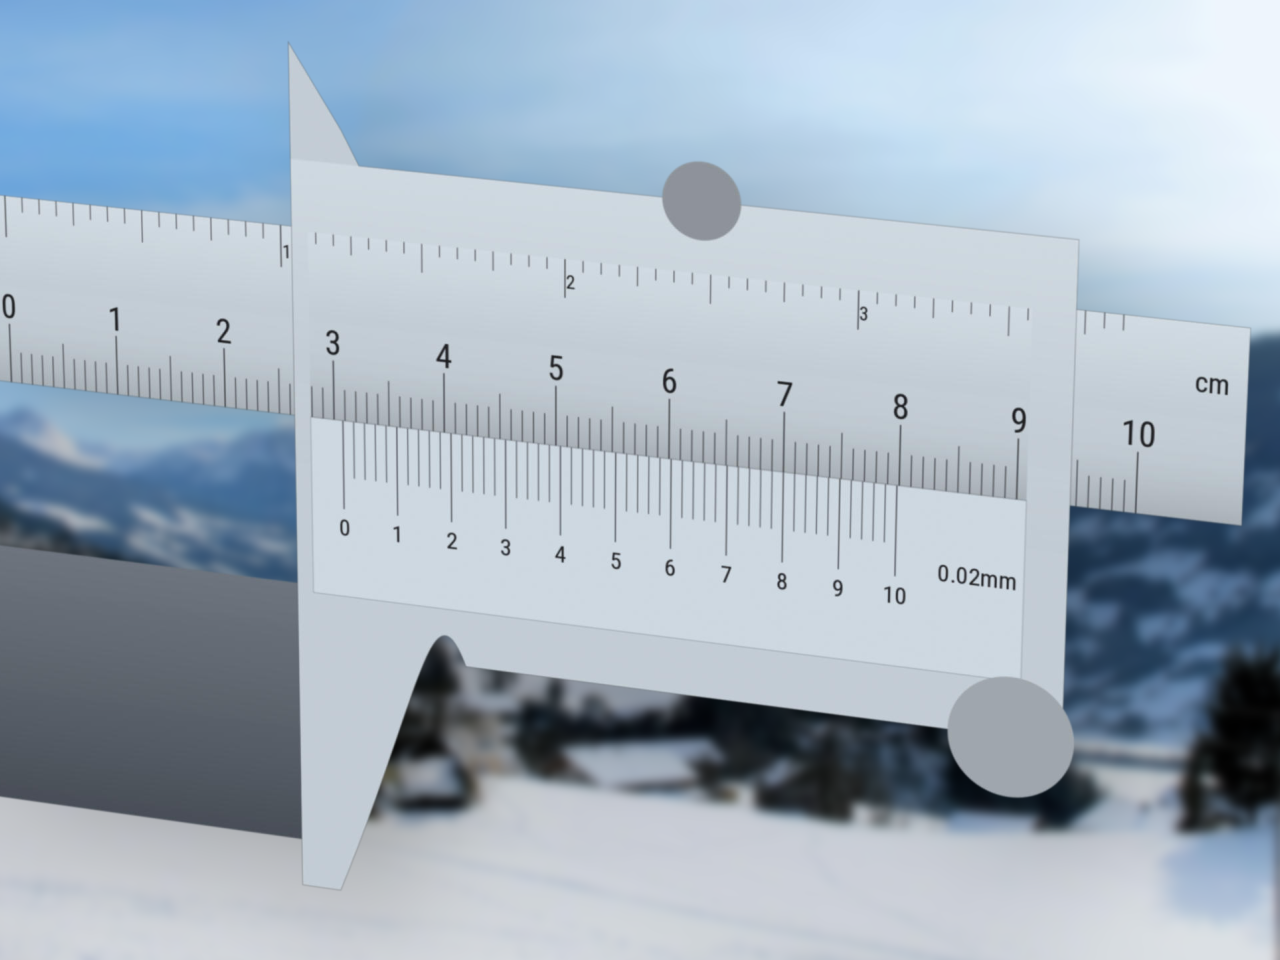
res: 30.8
